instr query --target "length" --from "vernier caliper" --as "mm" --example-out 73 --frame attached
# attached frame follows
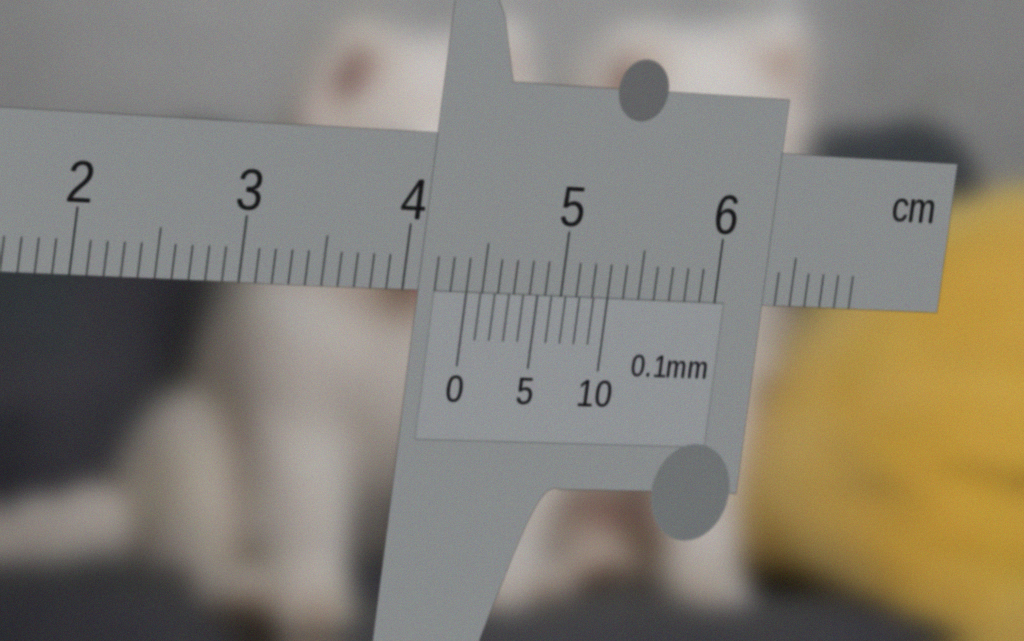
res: 44.0
